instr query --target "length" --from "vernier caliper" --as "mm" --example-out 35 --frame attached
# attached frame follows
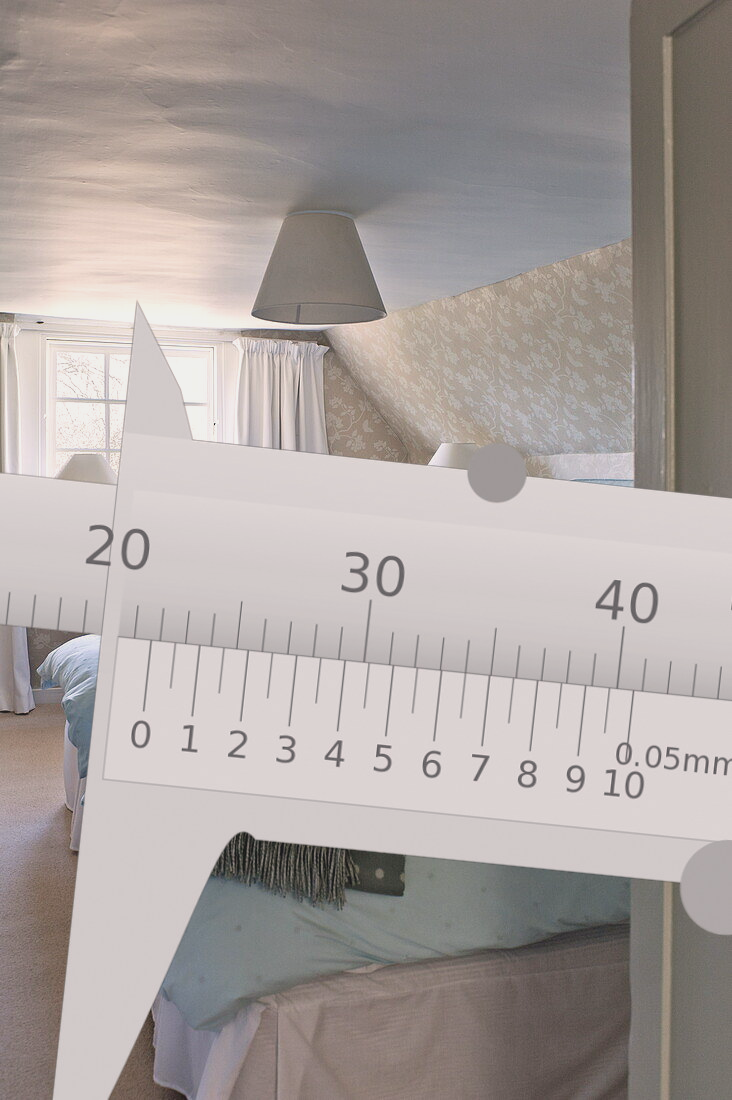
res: 21.65
